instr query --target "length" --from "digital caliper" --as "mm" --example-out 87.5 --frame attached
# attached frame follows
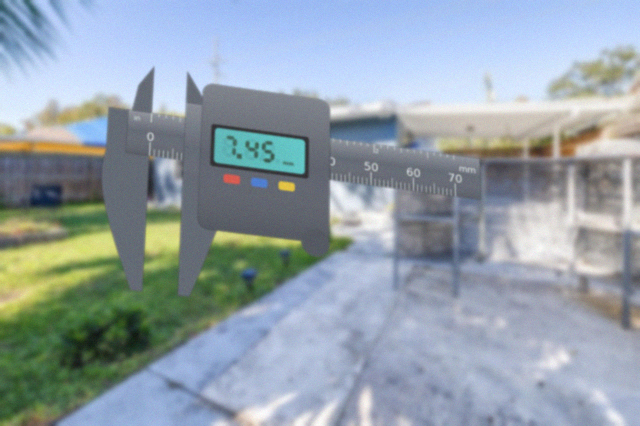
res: 7.45
